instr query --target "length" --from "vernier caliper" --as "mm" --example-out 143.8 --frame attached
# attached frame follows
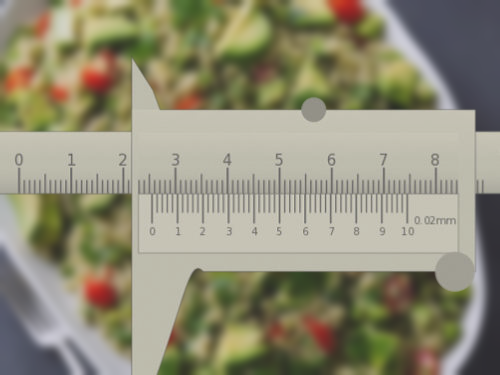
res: 25.5
